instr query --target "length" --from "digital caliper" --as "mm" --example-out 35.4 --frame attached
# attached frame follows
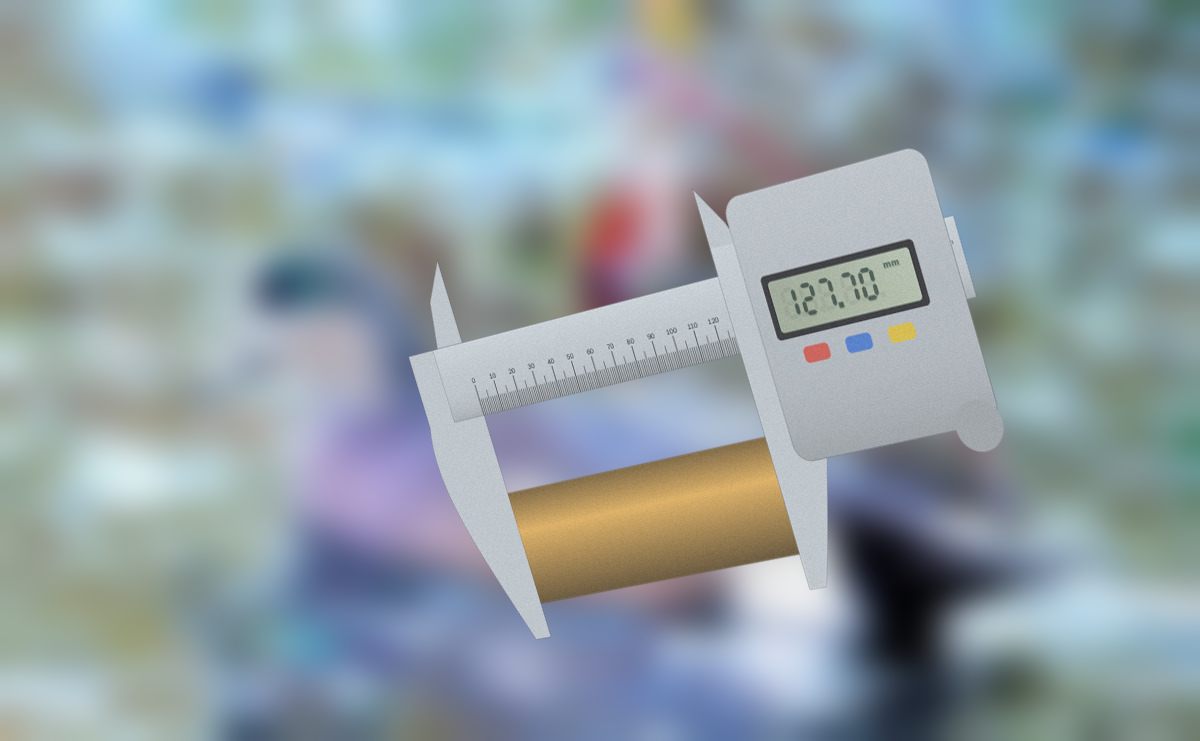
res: 127.70
